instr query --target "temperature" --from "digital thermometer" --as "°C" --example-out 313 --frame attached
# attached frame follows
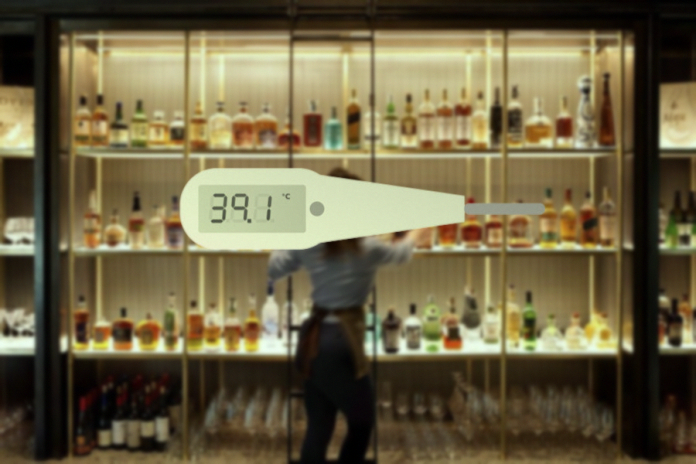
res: 39.1
